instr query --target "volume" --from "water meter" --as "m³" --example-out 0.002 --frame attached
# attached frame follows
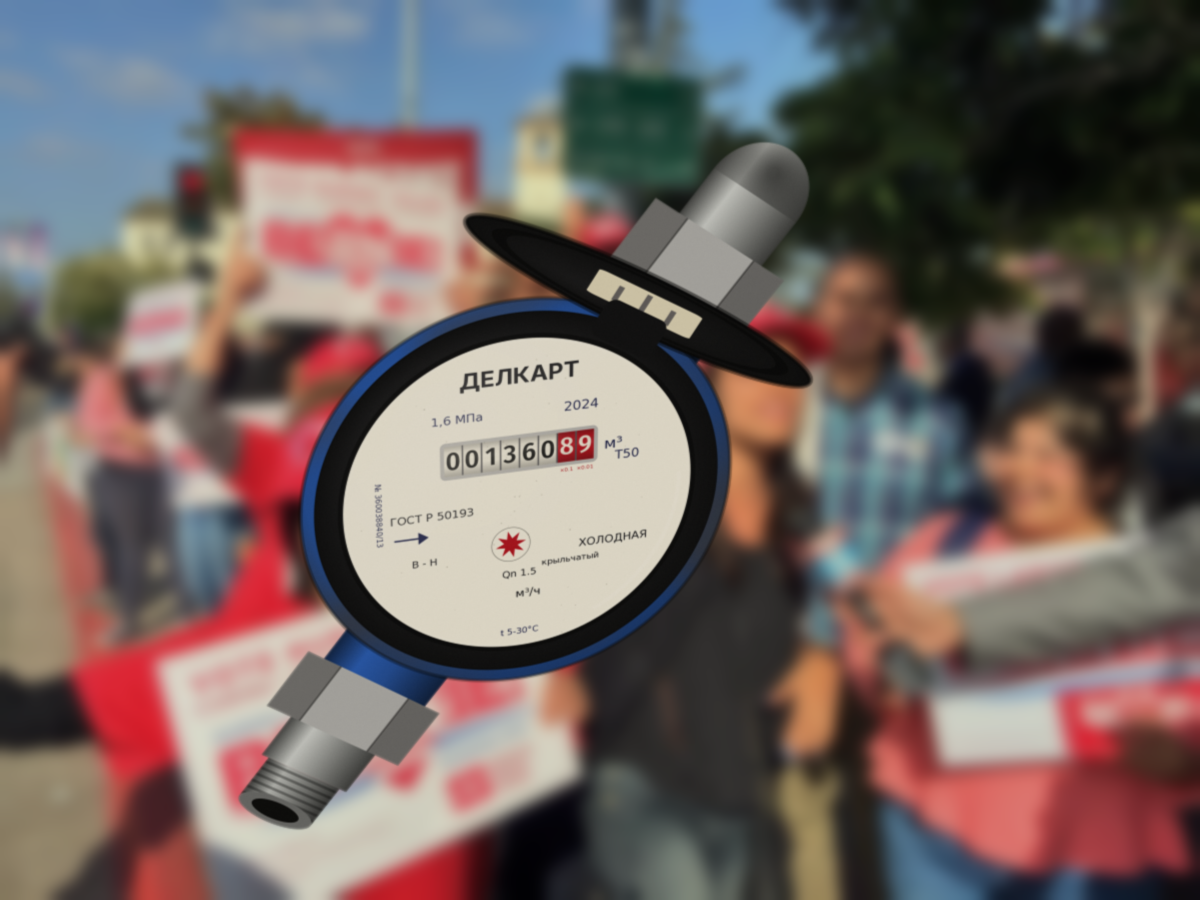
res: 1360.89
